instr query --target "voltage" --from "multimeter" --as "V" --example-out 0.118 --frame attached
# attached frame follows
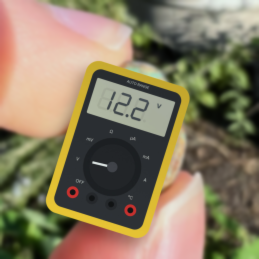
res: 12.2
